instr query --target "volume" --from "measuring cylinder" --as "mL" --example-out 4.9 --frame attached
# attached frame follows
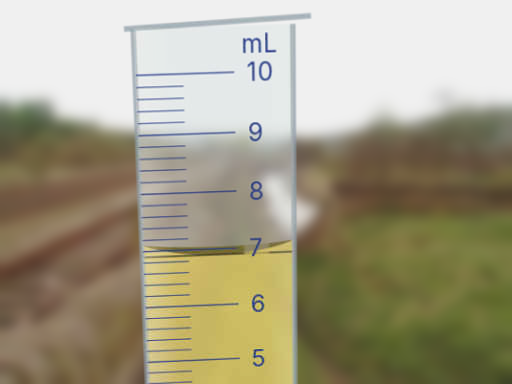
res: 6.9
